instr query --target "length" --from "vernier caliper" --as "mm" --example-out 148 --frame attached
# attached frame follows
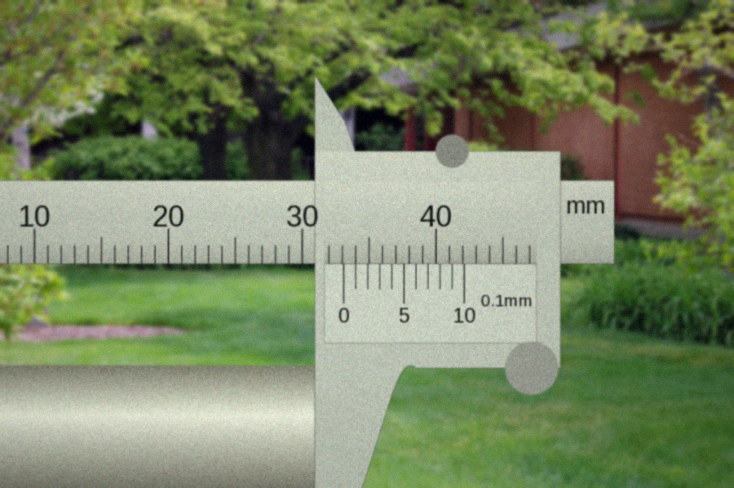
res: 33.1
